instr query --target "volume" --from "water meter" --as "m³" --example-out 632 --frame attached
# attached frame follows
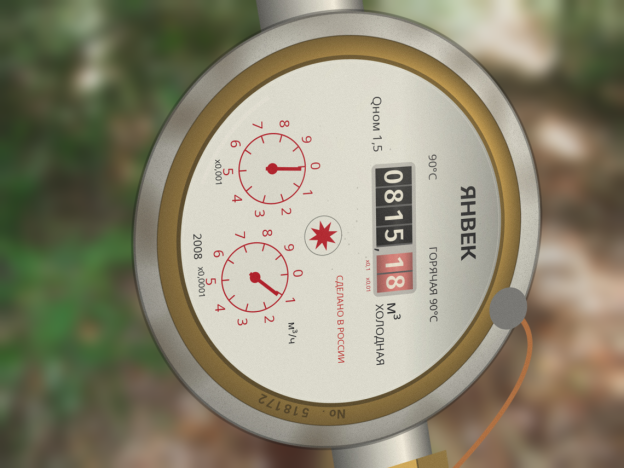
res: 815.1801
